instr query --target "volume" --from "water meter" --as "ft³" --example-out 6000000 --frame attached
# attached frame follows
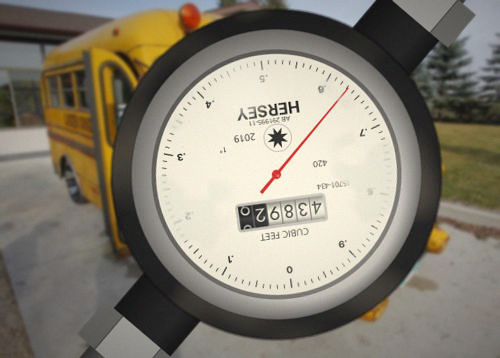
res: 438928.63
